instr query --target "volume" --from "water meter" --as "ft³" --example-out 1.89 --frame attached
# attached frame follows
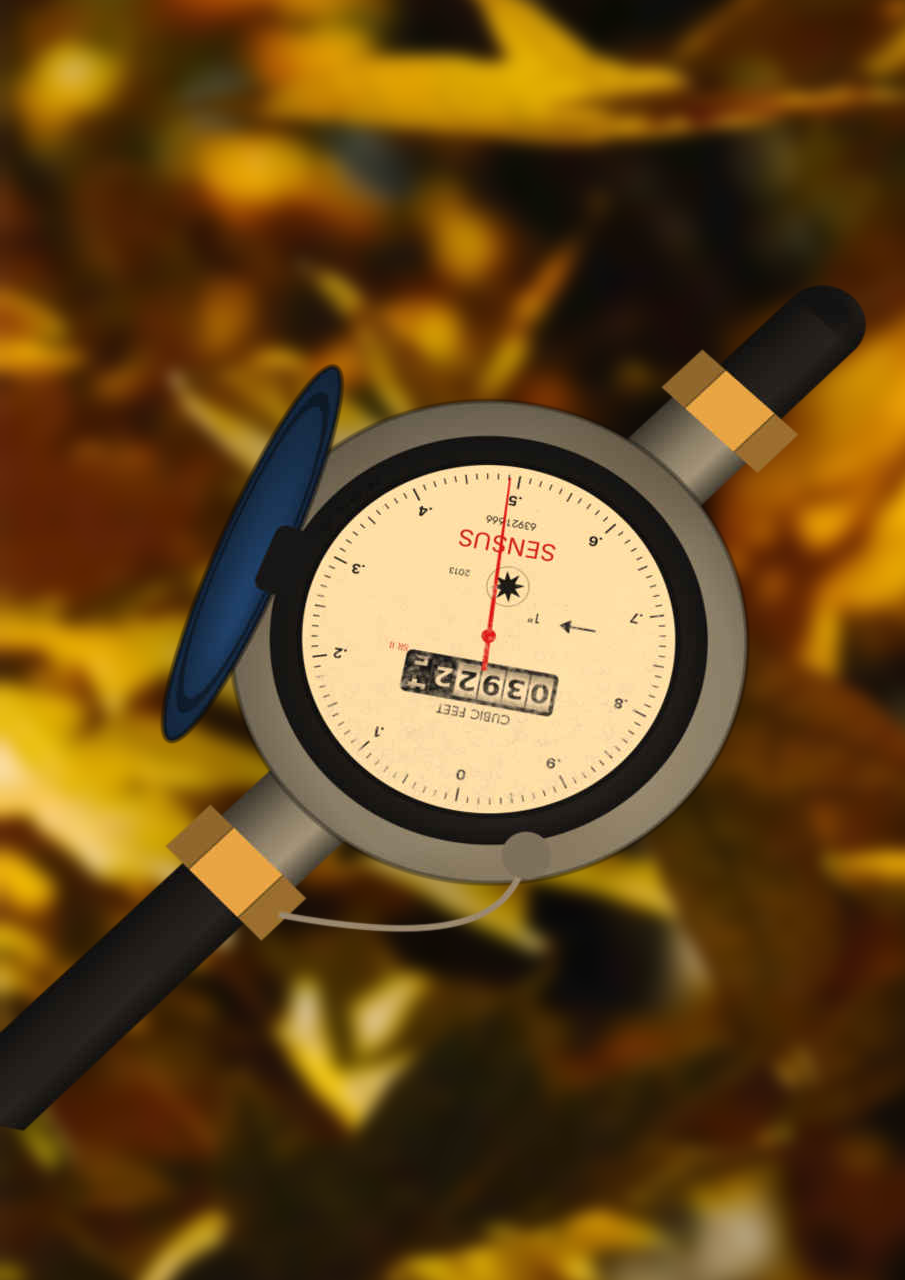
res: 39224.49
